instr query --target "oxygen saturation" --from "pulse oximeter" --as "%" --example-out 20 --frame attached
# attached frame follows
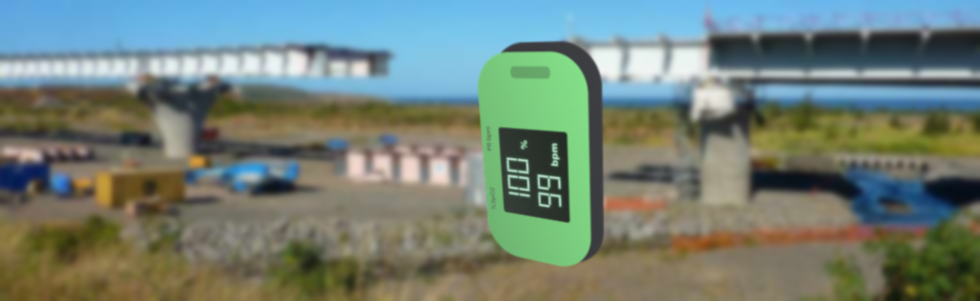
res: 100
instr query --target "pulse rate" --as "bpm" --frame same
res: 99
